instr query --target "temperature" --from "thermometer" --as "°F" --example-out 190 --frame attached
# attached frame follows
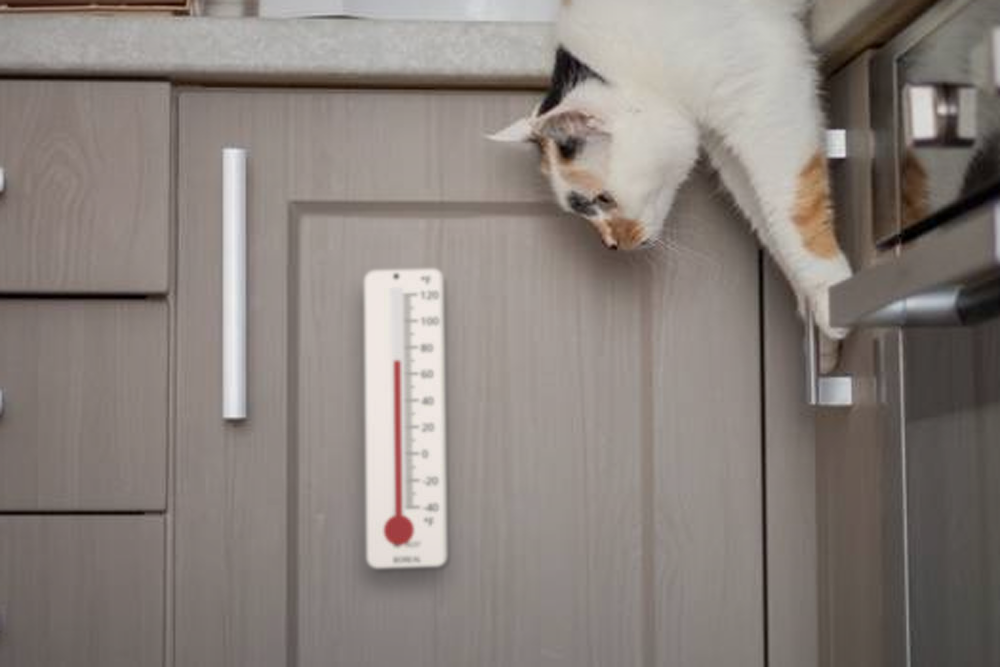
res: 70
